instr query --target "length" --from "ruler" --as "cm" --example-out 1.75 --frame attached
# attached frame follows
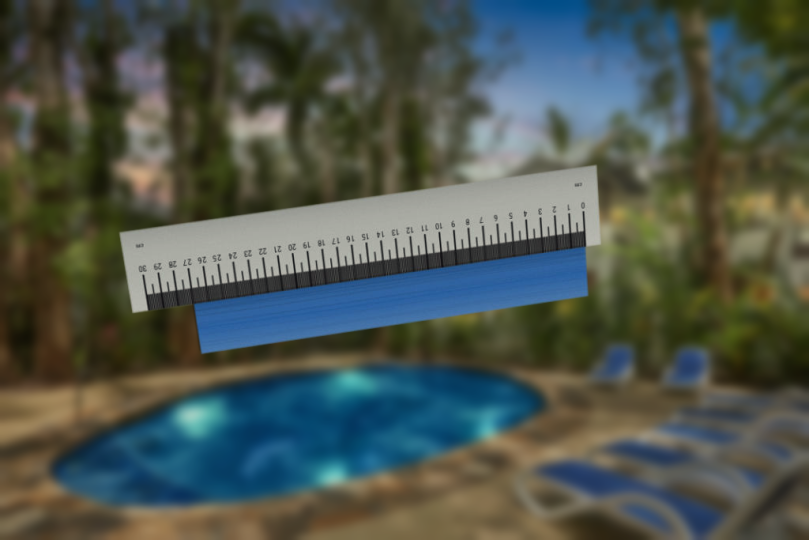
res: 27
